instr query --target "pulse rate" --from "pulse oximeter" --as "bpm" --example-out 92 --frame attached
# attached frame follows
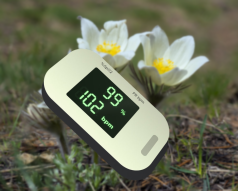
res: 102
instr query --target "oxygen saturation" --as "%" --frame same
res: 99
